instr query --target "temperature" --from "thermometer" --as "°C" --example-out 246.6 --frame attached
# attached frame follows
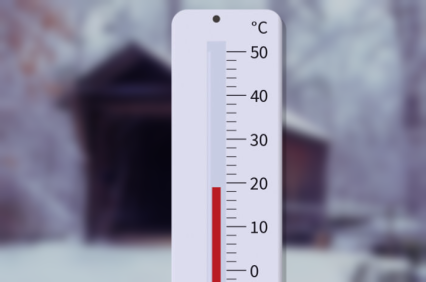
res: 19
